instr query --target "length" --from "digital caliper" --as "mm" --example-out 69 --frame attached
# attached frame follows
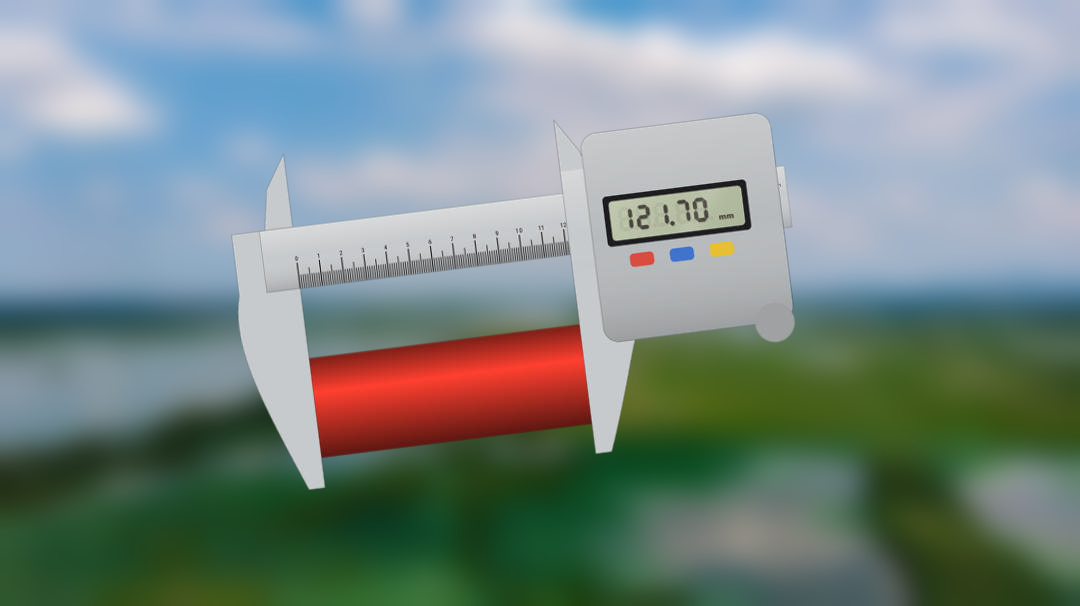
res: 121.70
